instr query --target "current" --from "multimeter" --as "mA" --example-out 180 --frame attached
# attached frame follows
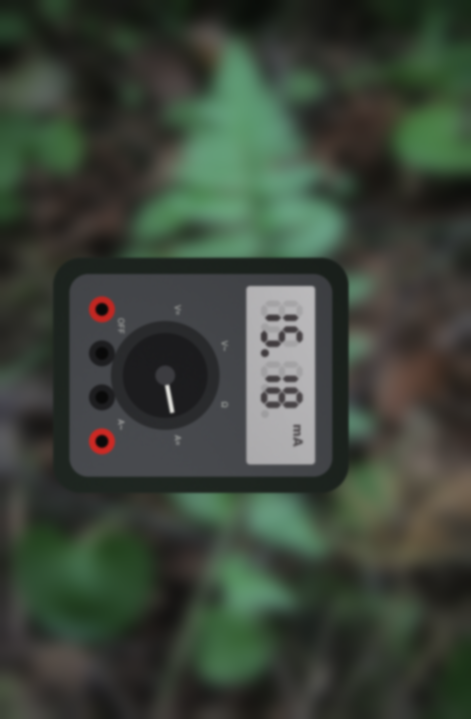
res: 15.18
